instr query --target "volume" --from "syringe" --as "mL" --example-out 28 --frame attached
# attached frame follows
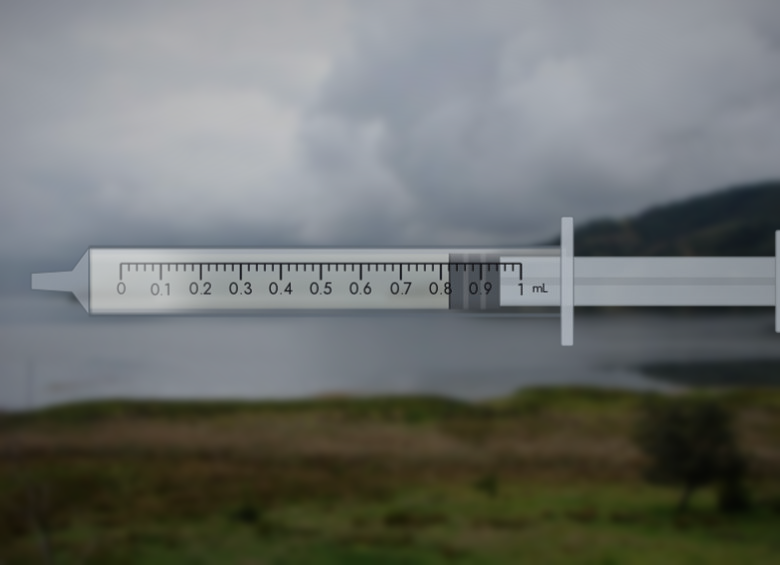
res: 0.82
